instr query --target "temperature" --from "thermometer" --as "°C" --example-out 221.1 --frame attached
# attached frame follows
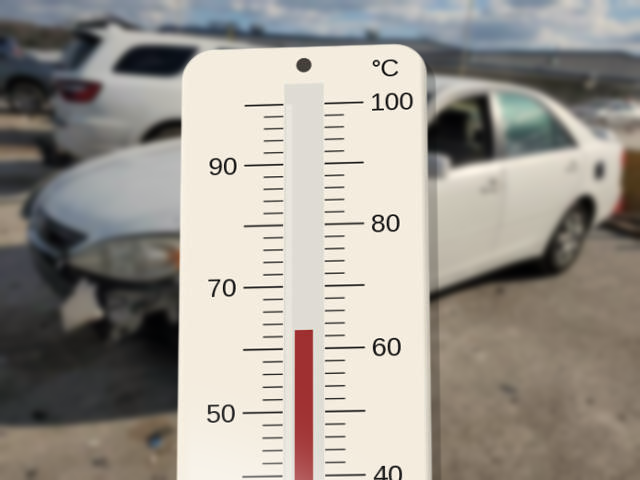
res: 63
